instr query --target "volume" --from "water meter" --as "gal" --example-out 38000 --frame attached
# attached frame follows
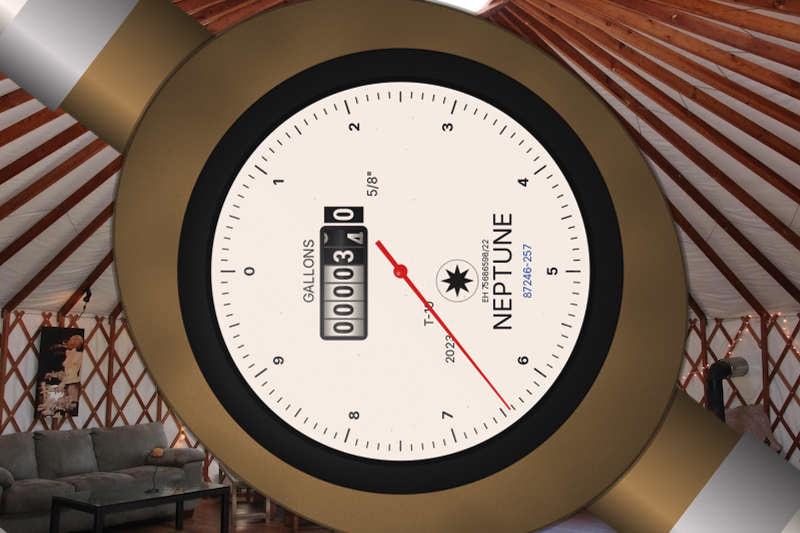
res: 336.4
